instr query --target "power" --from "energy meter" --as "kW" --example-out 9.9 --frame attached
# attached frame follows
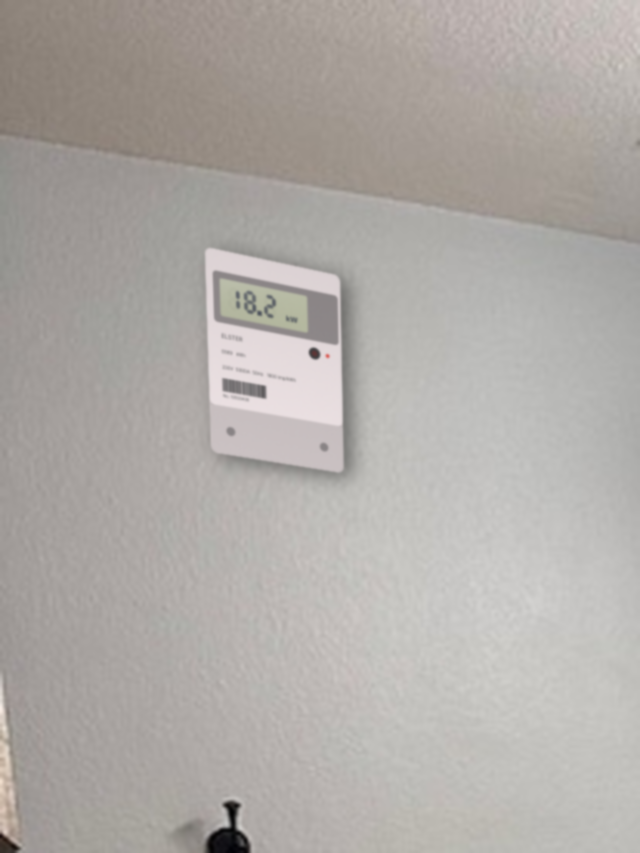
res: 18.2
